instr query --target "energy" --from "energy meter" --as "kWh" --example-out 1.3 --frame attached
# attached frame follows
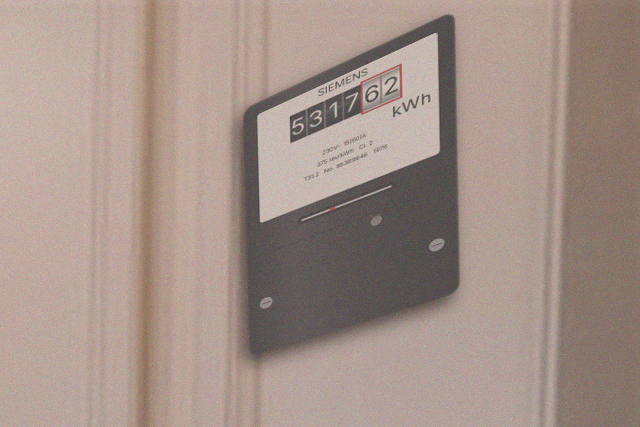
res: 5317.62
